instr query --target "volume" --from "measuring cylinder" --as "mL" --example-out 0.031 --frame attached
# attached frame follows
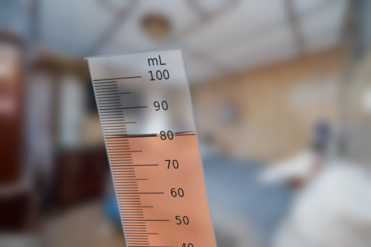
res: 80
